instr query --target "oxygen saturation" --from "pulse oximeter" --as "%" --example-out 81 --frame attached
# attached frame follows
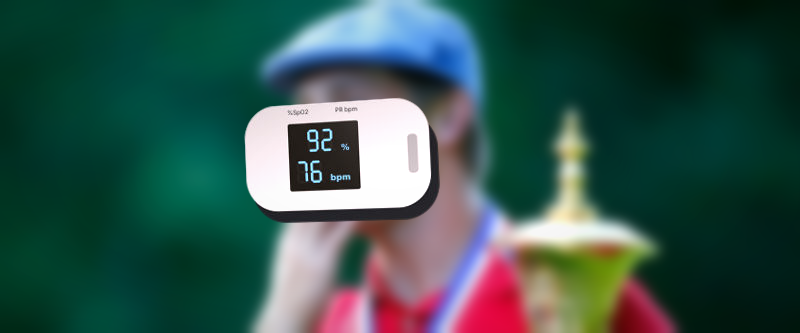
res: 92
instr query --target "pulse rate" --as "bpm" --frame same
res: 76
